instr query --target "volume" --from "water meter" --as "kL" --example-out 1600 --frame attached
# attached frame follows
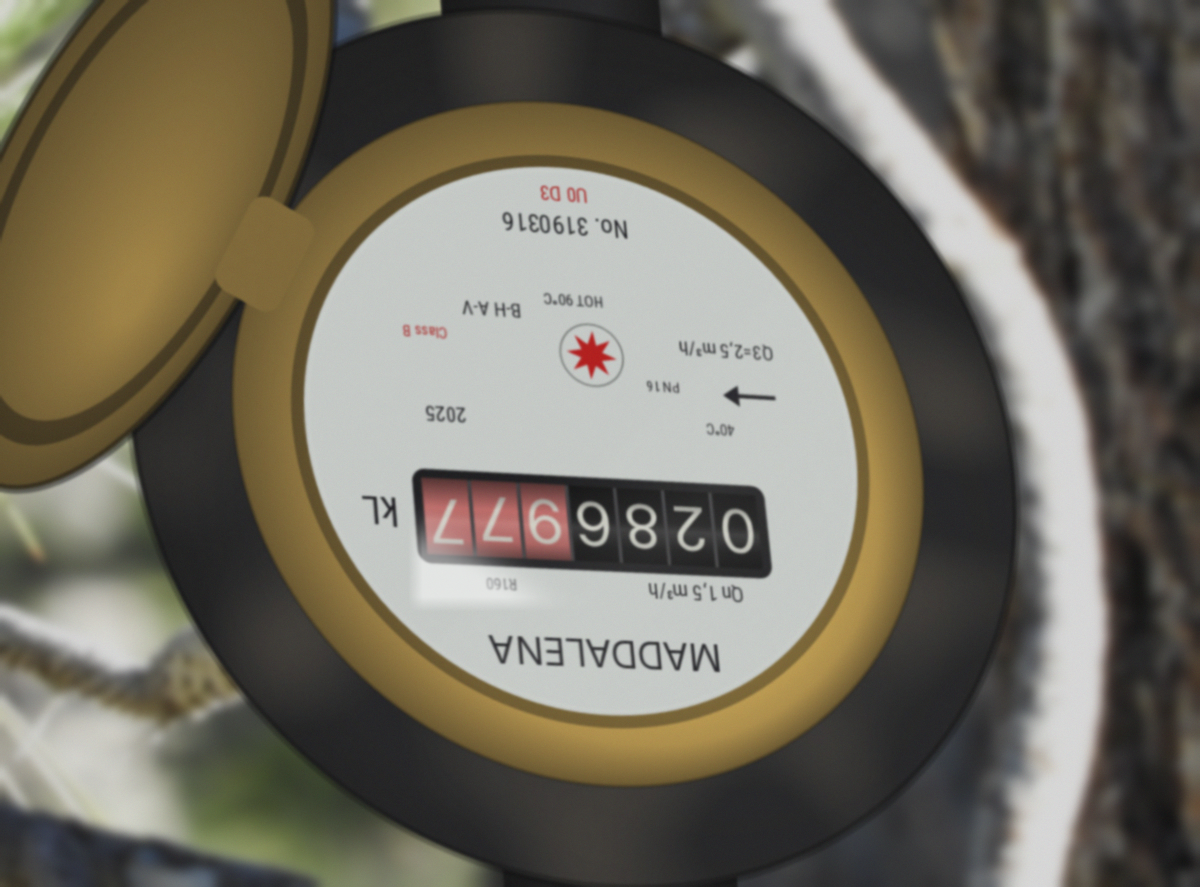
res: 286.977
